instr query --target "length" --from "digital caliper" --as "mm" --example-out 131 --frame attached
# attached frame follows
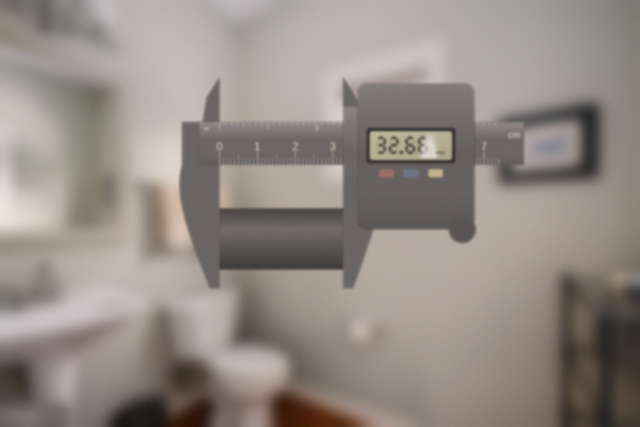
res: 32.66
